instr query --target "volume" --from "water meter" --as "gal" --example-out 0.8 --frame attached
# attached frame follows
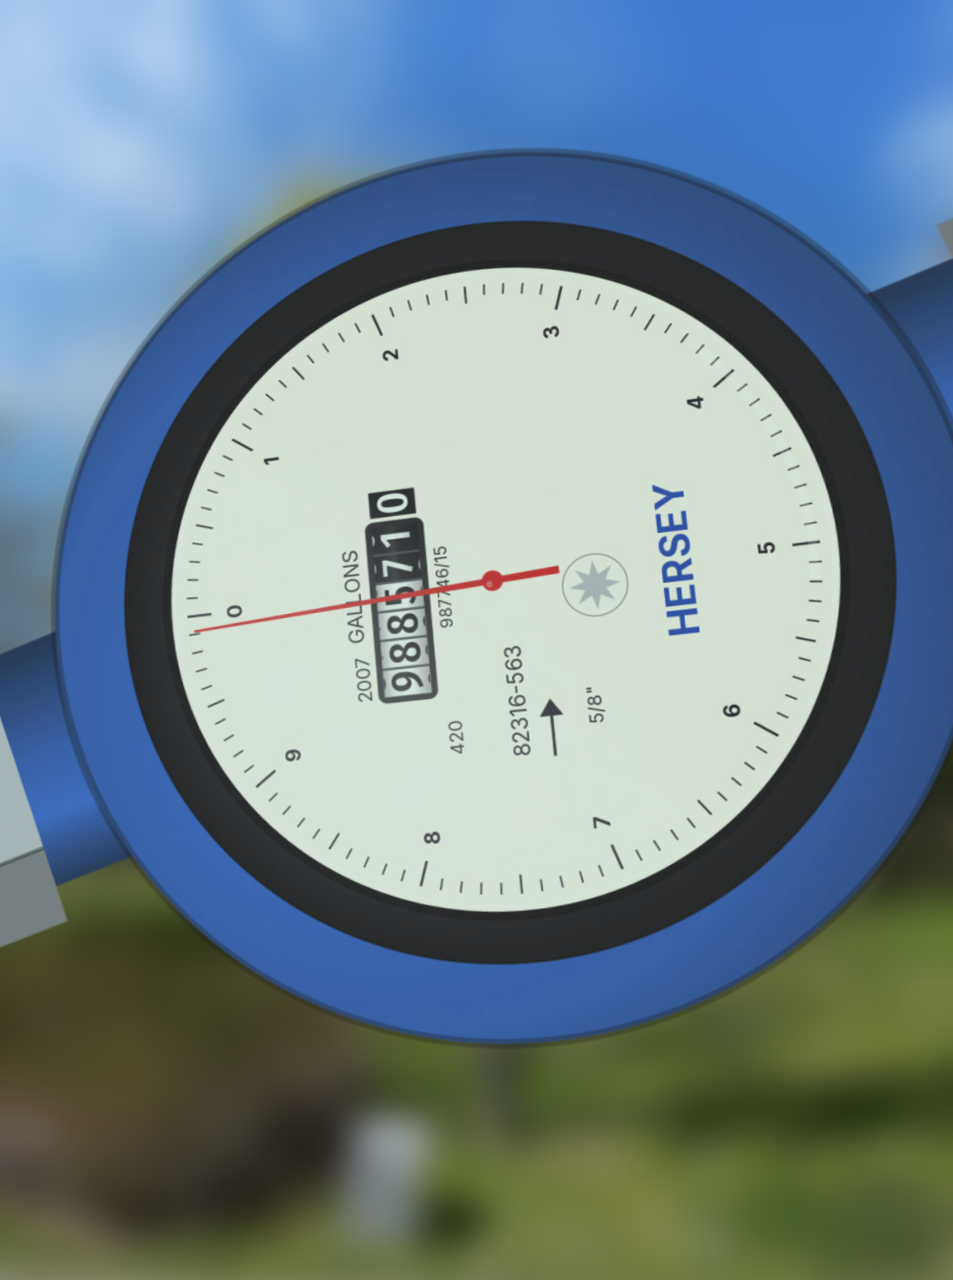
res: 9885709.9
